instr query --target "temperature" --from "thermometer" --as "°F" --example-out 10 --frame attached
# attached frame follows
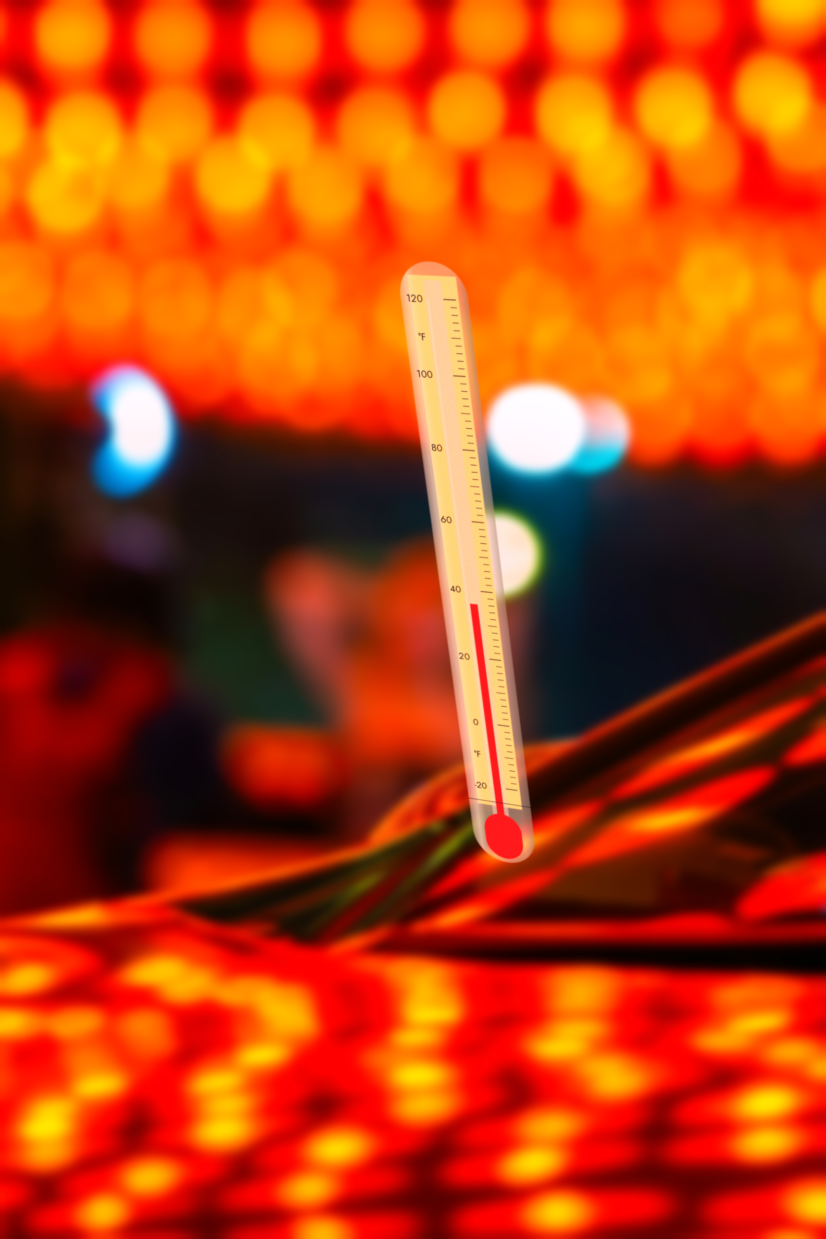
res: 36
